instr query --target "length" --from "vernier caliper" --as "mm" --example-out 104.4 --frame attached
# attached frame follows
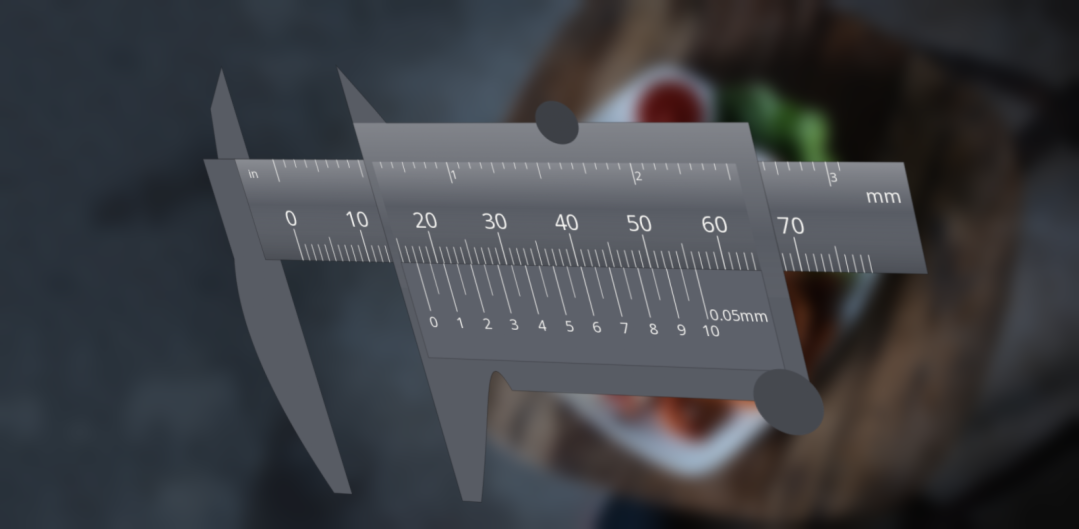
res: 17.0
